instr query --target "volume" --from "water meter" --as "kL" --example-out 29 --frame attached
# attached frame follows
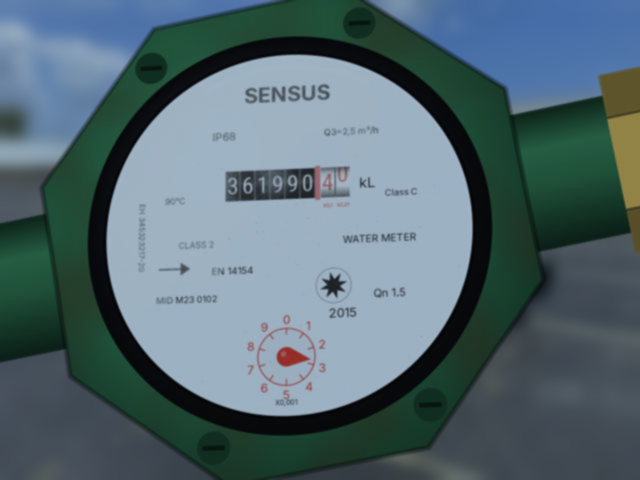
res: 361990.402
